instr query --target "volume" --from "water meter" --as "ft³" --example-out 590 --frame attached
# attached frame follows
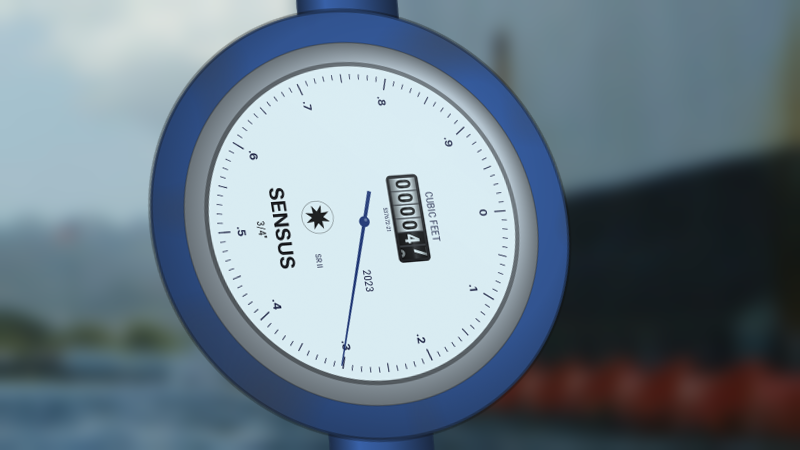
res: 47.30
